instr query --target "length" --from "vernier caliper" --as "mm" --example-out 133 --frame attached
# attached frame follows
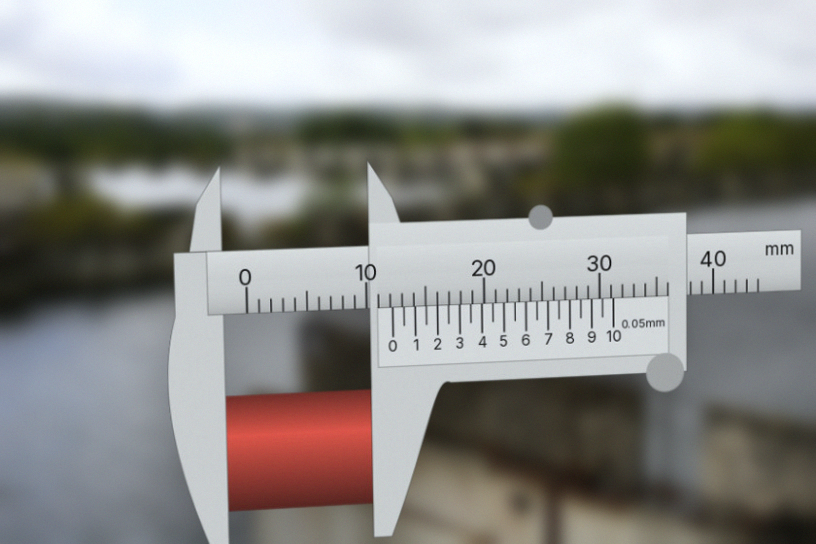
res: 12.2
